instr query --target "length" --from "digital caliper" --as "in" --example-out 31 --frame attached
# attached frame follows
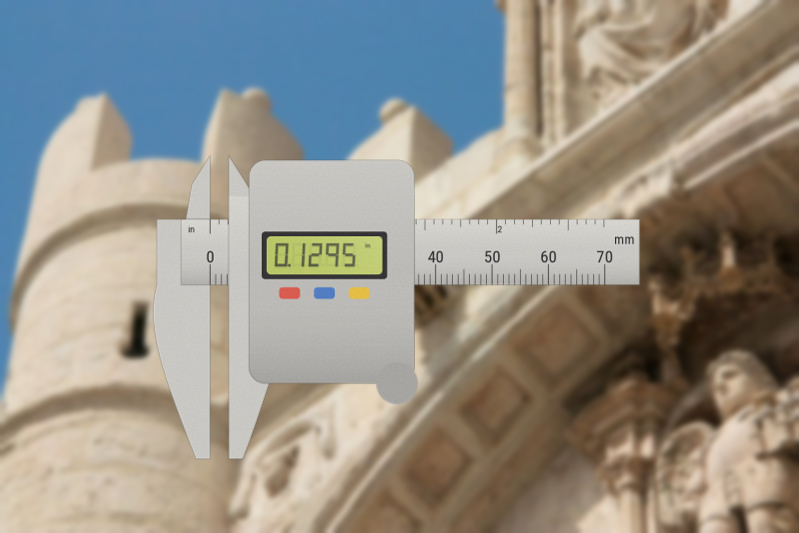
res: 0.1295
